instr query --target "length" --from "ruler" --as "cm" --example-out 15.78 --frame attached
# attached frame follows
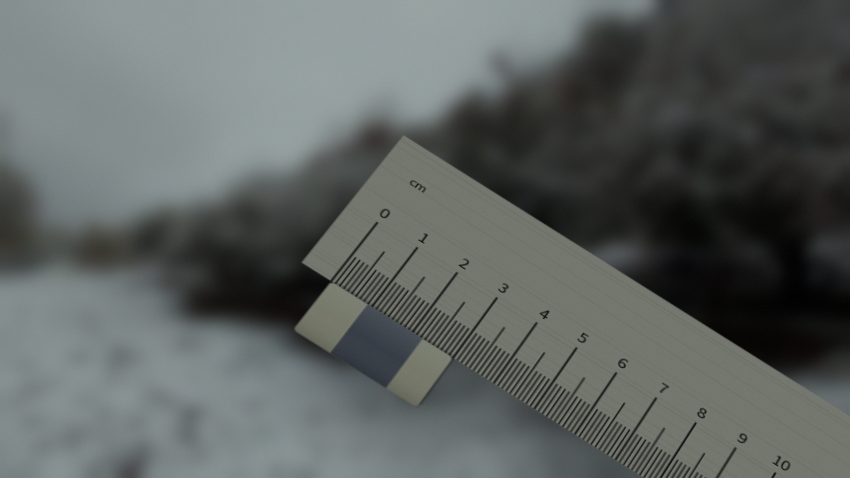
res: 3
